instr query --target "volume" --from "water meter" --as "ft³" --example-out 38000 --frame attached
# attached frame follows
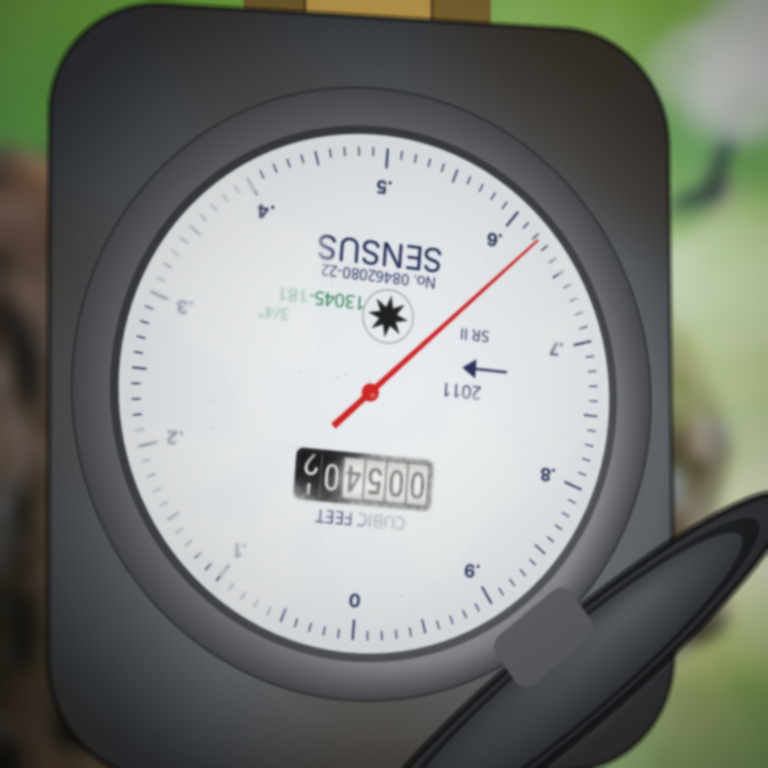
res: 5401.62
